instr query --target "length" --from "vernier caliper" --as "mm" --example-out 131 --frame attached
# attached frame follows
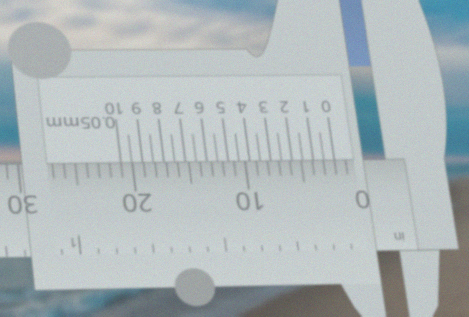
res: 2.0
